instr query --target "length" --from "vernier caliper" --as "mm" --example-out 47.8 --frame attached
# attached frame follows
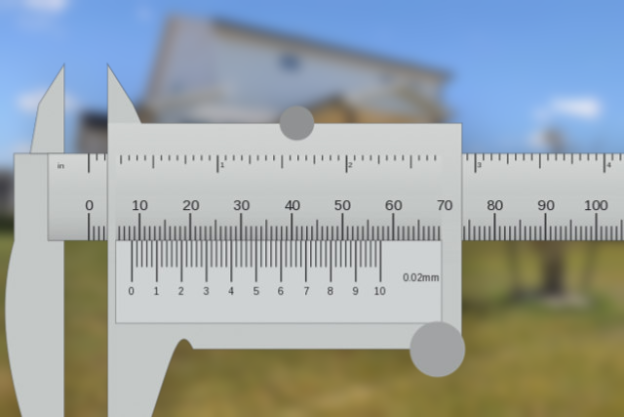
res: 8.5
